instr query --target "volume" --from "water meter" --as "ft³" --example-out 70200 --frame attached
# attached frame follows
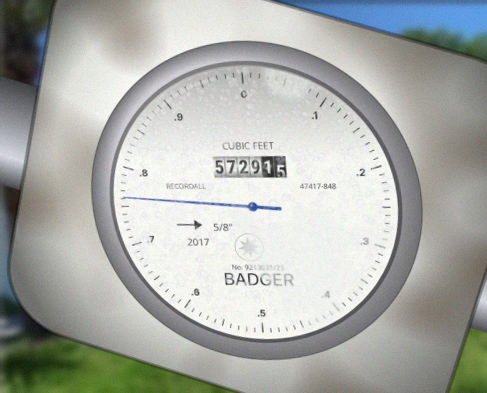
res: 572914.76
